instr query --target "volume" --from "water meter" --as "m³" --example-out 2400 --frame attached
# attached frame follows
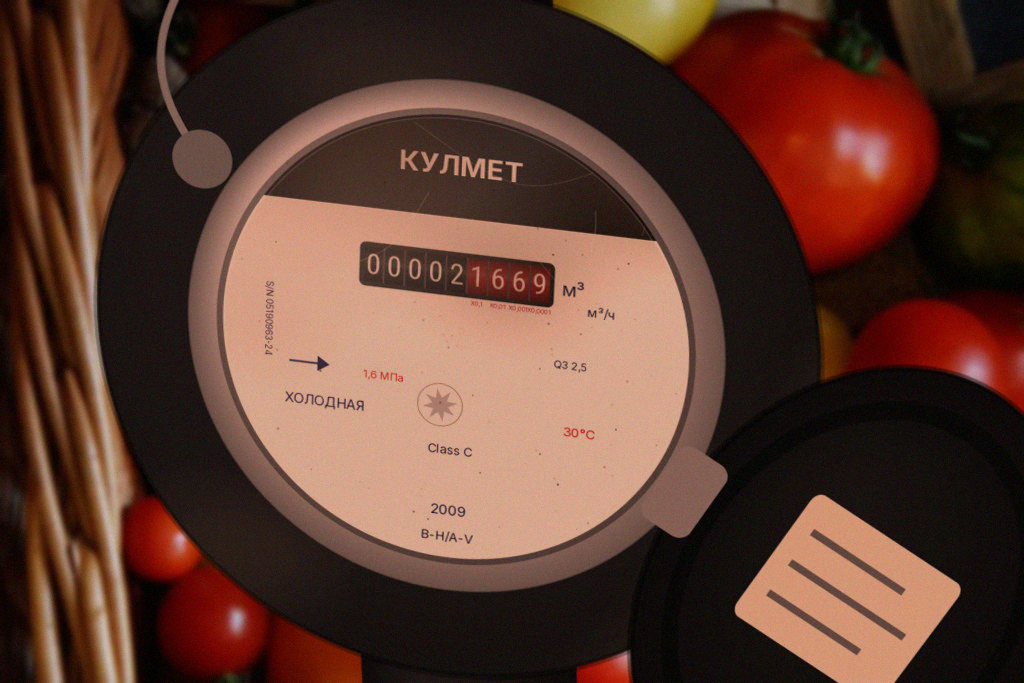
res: 2.1669
